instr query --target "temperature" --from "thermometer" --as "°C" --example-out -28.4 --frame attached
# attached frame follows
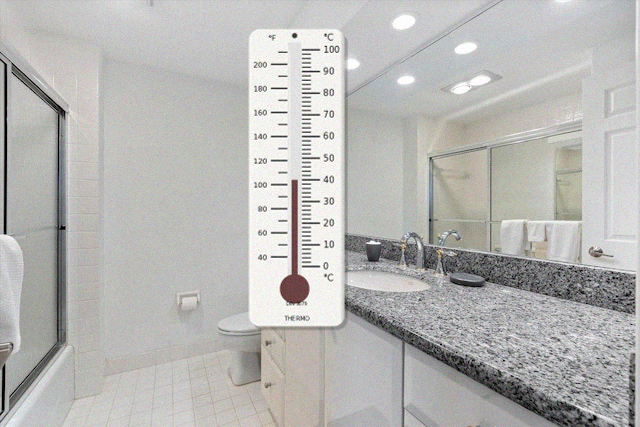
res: 40
